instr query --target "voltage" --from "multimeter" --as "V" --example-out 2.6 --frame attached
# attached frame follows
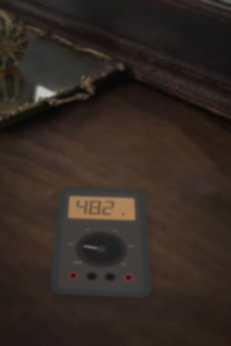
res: 482
